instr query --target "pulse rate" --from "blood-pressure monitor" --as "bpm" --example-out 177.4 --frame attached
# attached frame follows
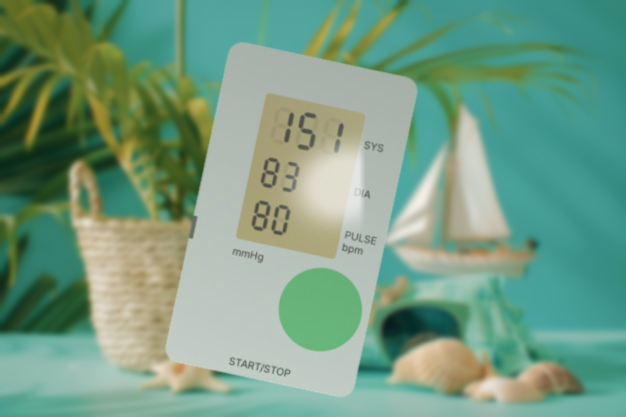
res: 80
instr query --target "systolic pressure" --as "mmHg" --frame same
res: 151
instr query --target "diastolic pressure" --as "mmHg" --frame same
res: 83
